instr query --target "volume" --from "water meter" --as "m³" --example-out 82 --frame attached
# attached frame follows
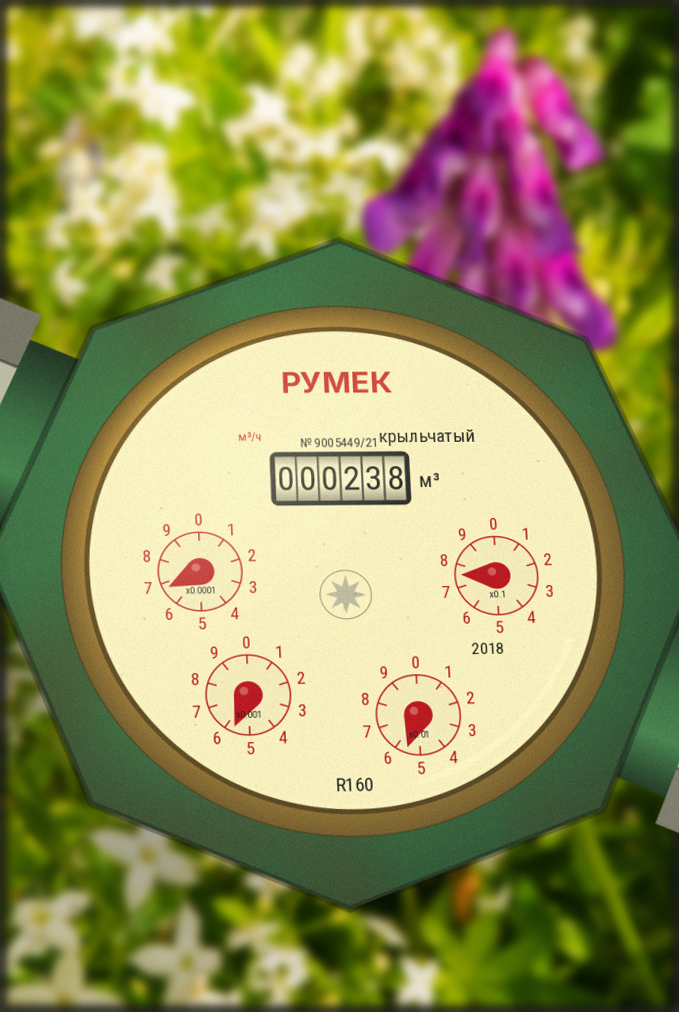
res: 238.7556
